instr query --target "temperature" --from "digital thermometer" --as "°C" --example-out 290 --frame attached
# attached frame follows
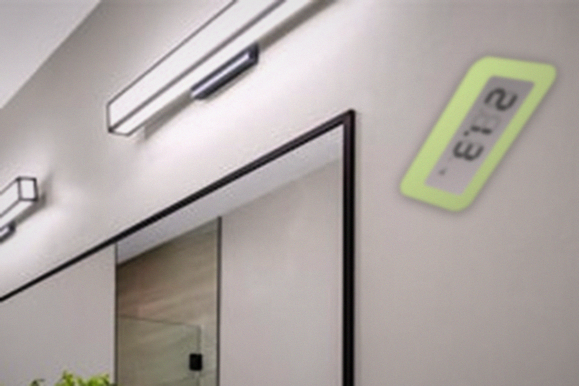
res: 21.3
